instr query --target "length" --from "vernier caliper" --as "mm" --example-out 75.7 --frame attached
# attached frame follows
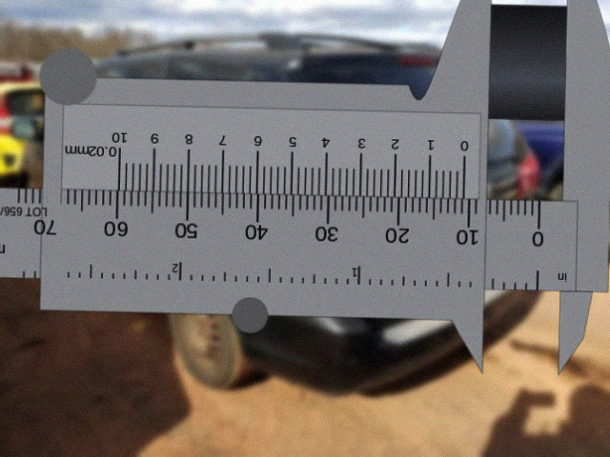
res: 10.8
